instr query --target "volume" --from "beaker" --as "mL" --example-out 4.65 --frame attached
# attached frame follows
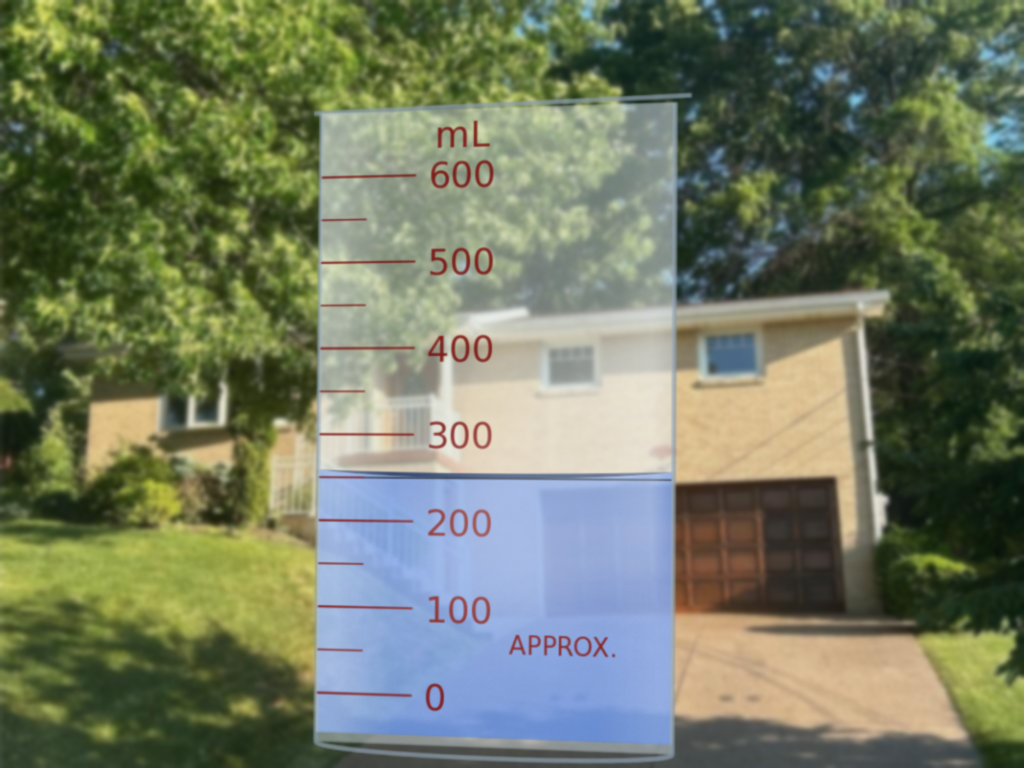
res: 250
